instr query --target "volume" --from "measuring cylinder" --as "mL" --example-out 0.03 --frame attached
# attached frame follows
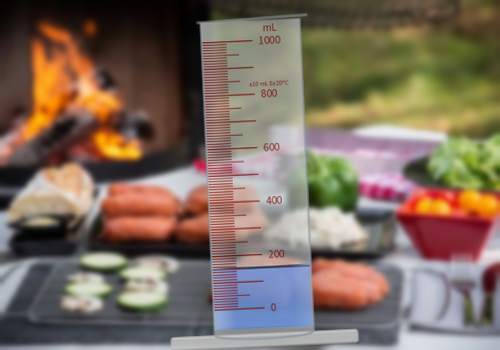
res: 150
